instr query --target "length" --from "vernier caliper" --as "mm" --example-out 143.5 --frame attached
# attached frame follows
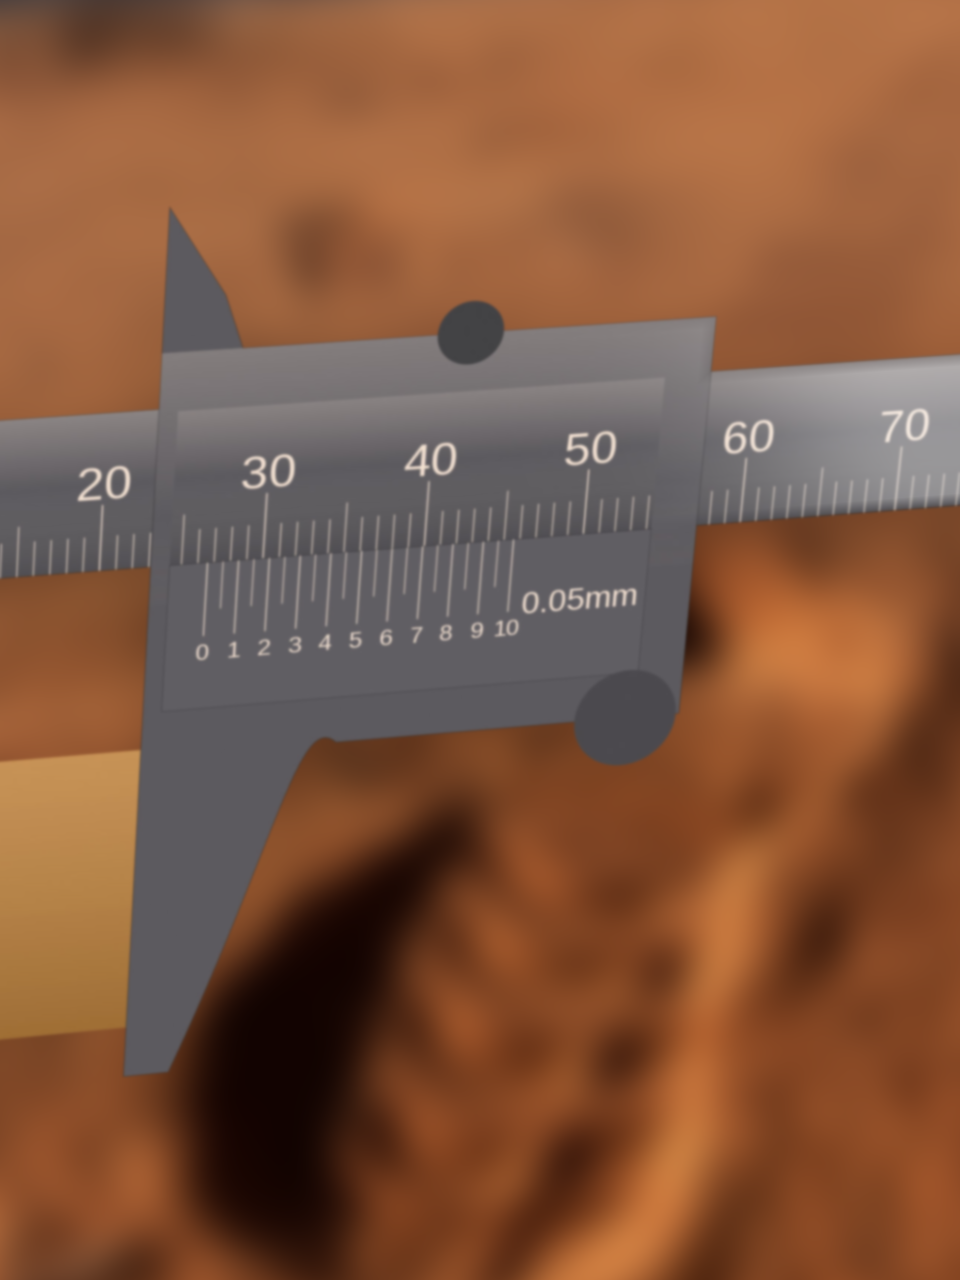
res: 26.6
